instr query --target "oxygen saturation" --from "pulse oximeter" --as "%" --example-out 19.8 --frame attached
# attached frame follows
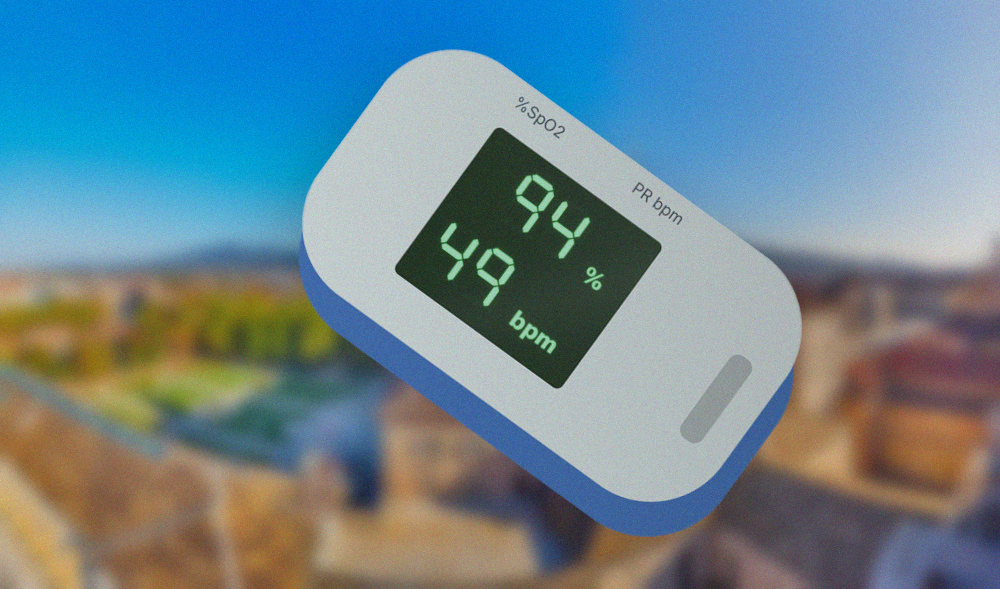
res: 94
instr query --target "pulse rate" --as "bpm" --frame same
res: 49
